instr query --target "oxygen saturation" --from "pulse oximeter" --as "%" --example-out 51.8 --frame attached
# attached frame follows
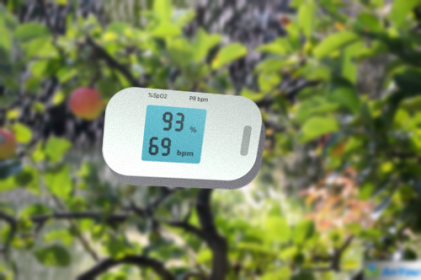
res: 93
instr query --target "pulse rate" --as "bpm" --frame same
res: 69
